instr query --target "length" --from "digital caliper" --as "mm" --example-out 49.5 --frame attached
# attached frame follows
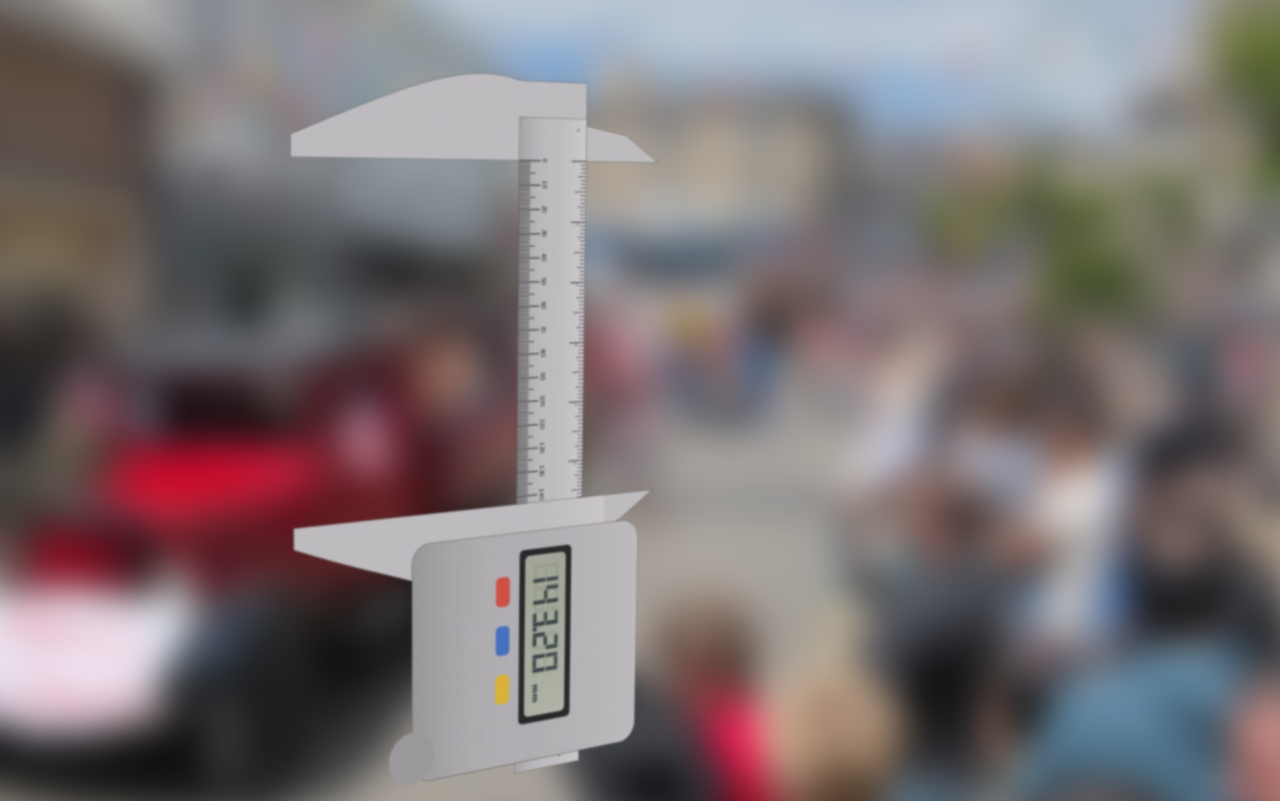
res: 143.20
